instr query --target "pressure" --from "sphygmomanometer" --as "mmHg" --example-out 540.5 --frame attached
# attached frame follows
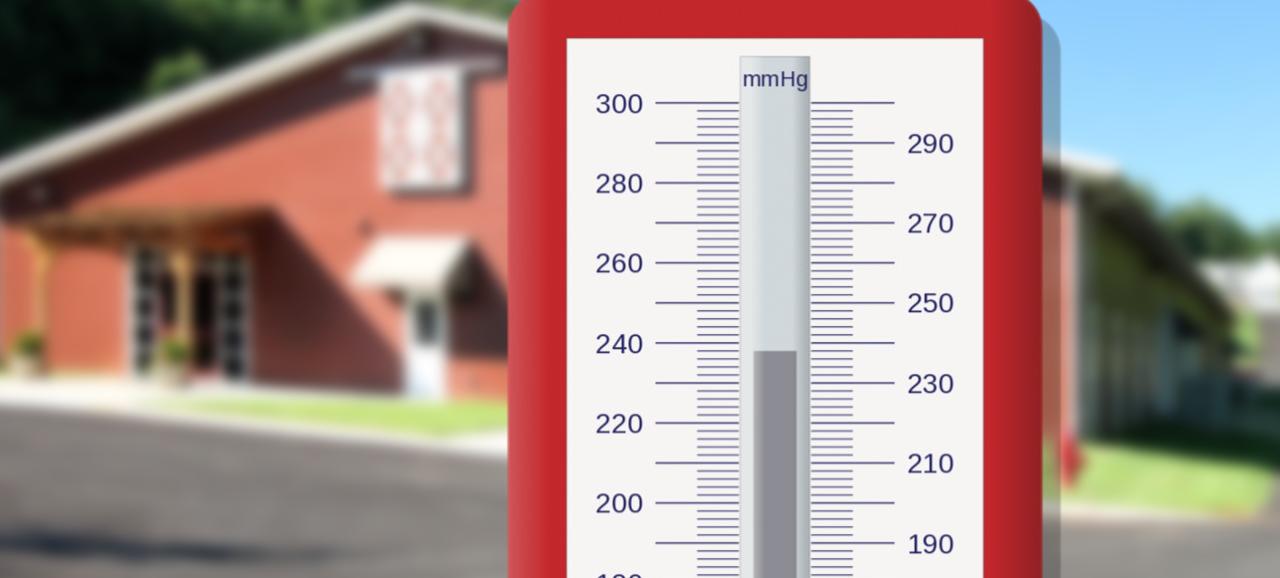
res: 238
